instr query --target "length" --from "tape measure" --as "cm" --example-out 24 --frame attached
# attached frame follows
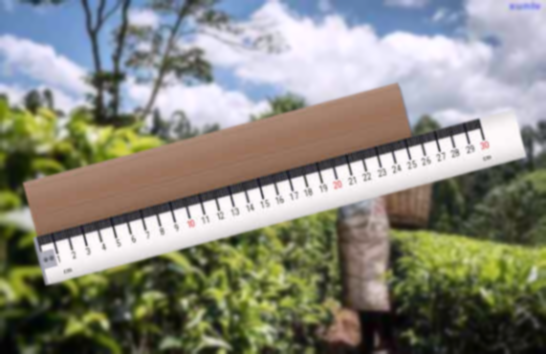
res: 25.5
